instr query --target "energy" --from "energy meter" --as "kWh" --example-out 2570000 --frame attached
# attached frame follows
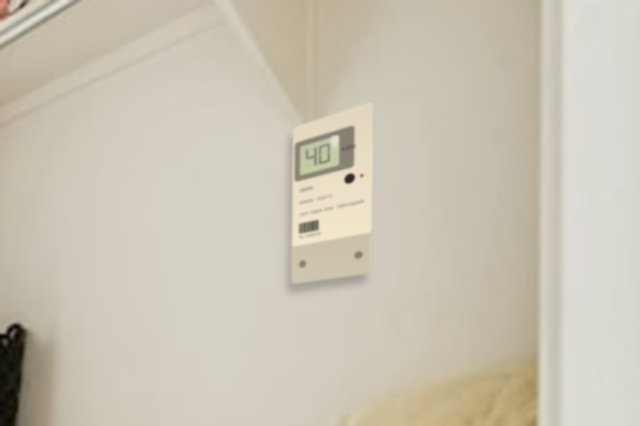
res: 40
